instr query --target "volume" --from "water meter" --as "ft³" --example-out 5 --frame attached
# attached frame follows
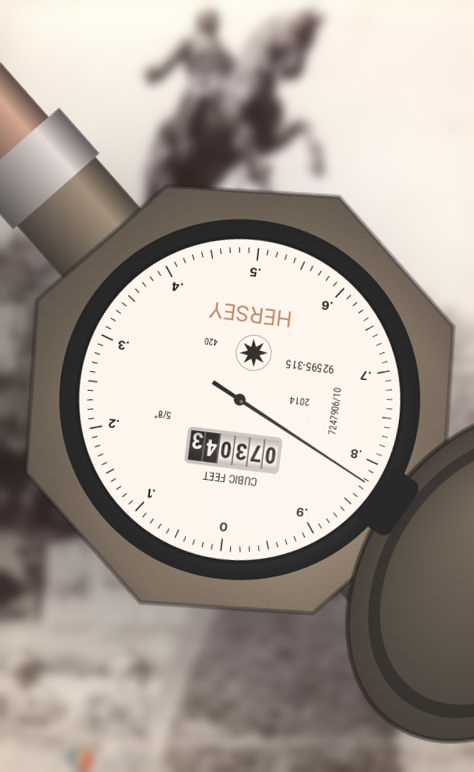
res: 73042.82
